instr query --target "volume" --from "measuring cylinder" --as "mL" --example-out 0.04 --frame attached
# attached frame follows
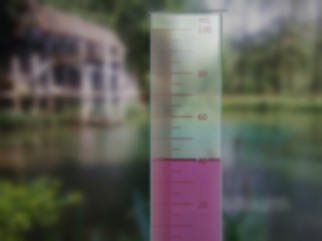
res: 40
